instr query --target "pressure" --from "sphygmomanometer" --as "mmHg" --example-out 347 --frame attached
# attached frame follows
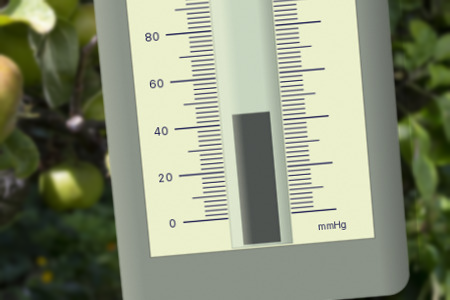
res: 44
